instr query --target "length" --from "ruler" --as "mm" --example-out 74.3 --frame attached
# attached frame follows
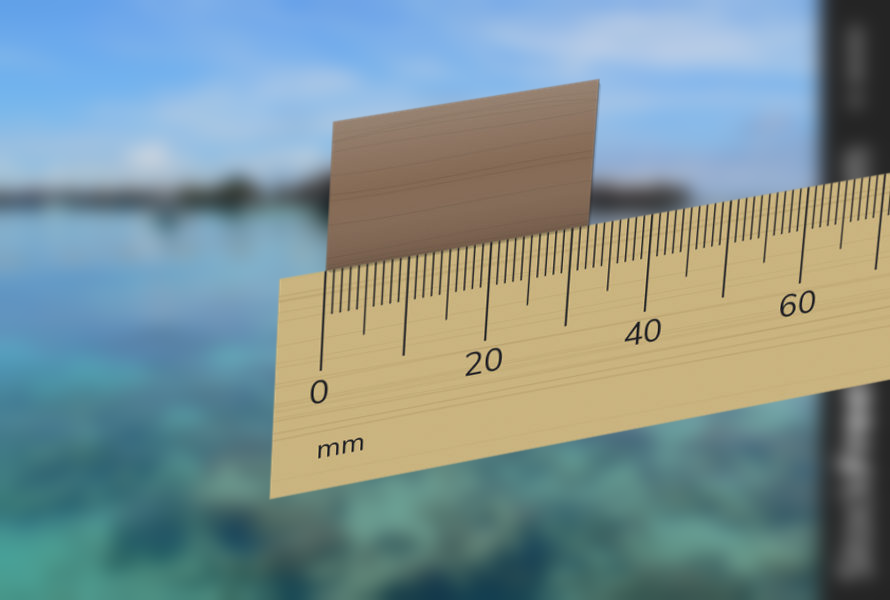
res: 32
